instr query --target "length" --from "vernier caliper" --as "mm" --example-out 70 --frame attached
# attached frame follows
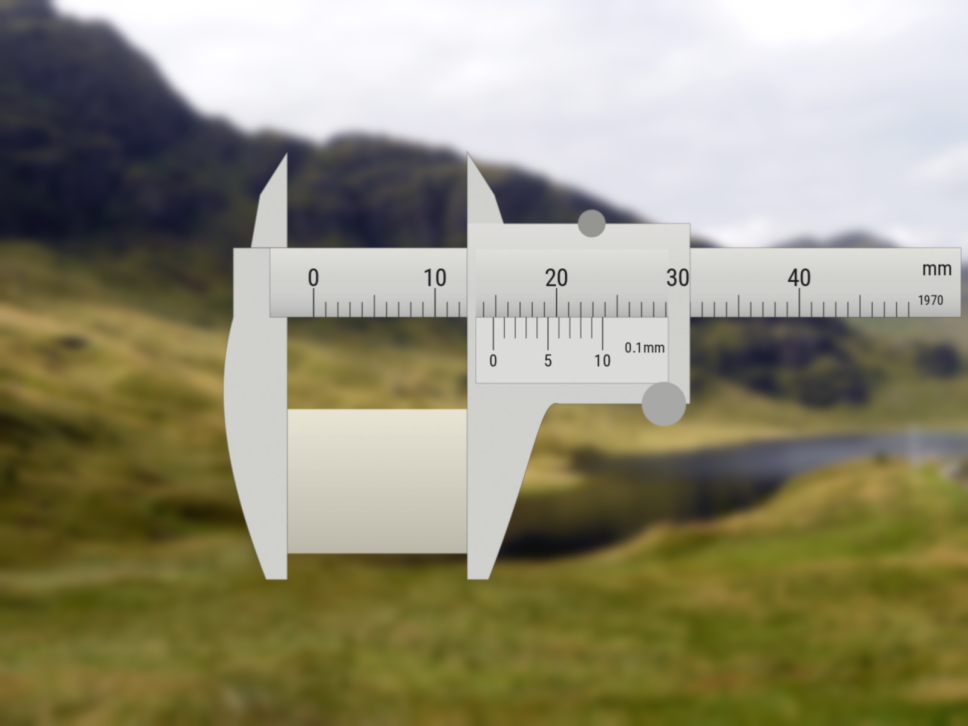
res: 14.8
